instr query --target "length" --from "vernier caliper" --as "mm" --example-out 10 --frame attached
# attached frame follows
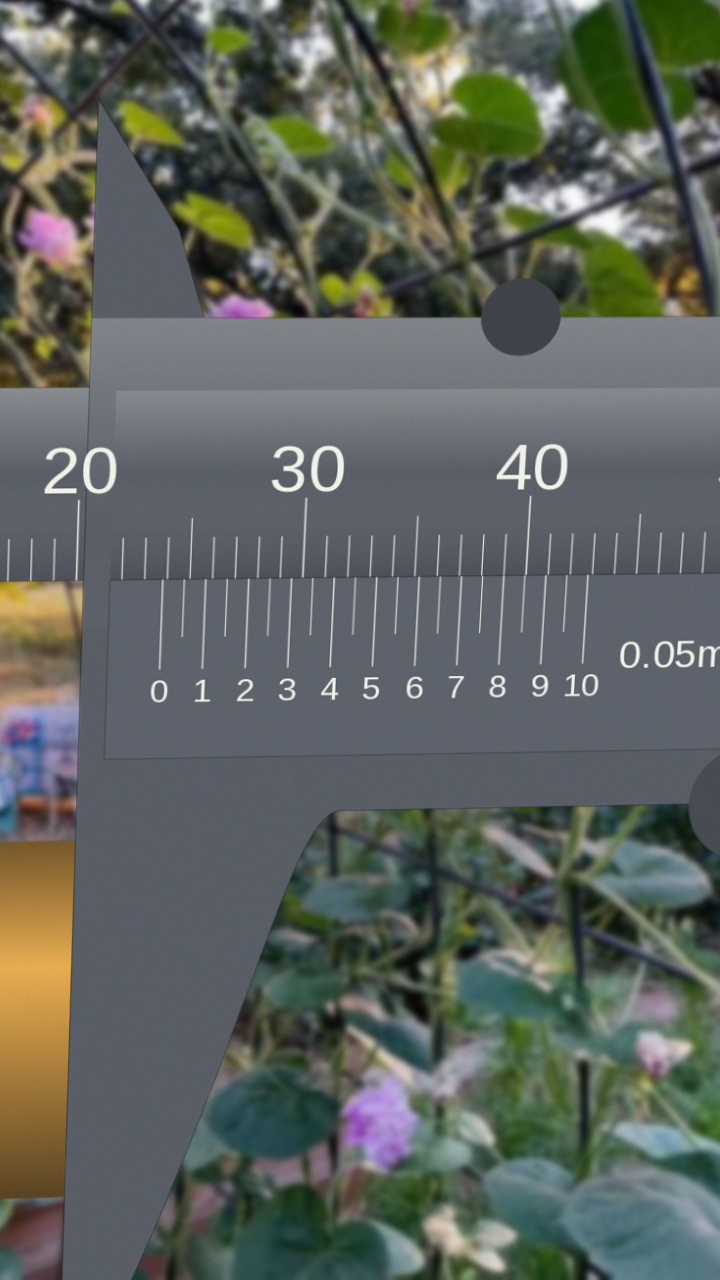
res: 23.8
